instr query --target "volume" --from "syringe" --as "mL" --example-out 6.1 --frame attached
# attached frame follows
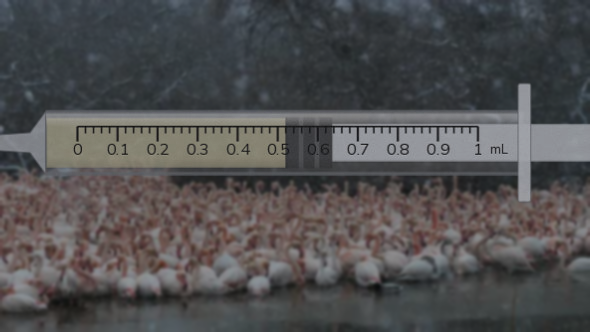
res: 0.52
